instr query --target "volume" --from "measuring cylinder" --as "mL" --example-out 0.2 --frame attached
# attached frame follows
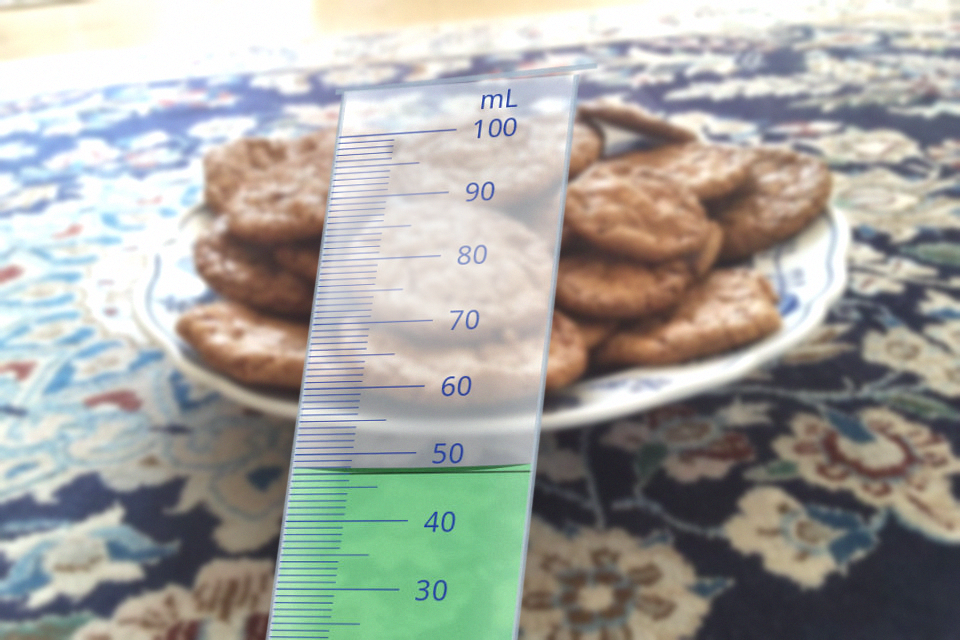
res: 47
